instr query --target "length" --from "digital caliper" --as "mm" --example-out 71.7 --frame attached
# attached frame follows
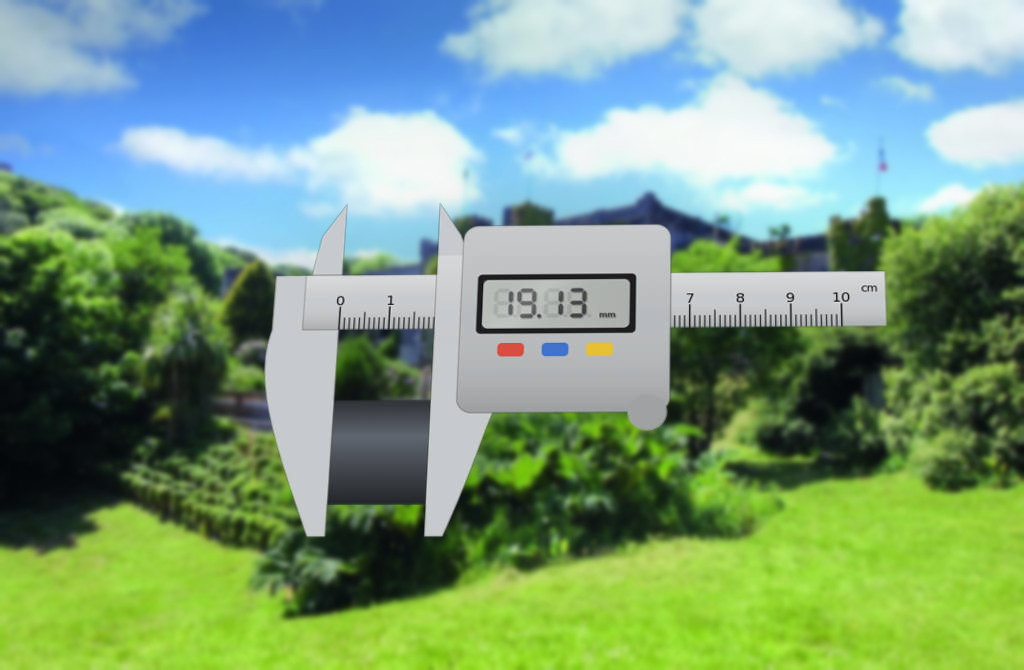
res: 19.13
